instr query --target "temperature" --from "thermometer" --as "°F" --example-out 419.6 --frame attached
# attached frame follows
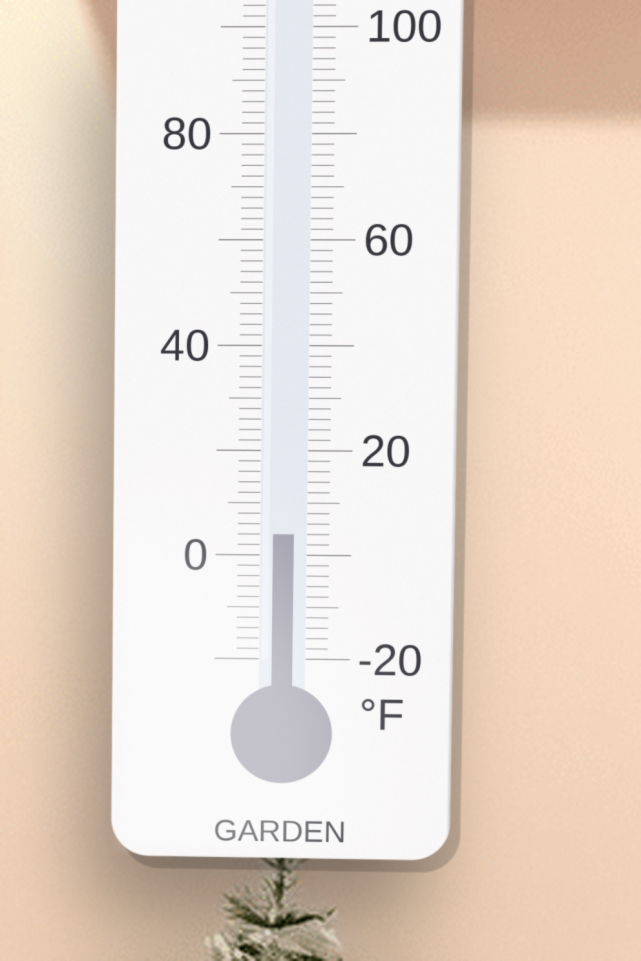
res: 4
